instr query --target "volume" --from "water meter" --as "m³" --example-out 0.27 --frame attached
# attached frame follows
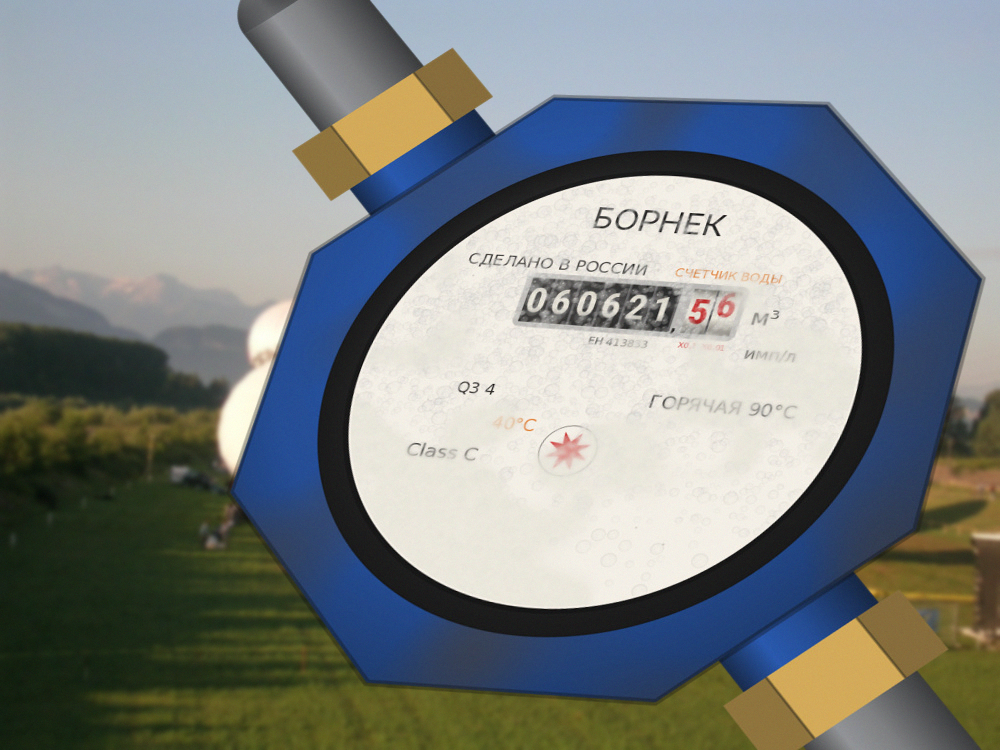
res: 60621.56
